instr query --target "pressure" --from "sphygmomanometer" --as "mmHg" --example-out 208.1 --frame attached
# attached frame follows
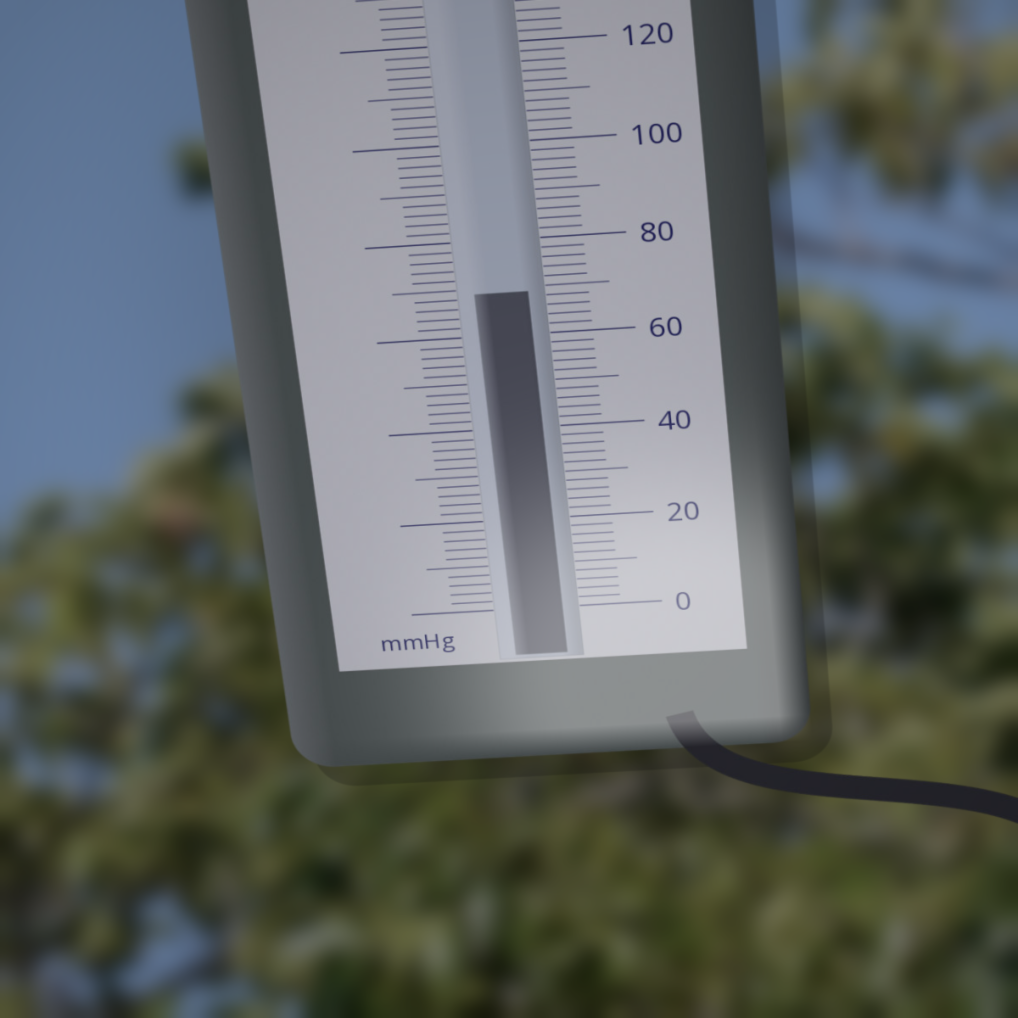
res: 69
